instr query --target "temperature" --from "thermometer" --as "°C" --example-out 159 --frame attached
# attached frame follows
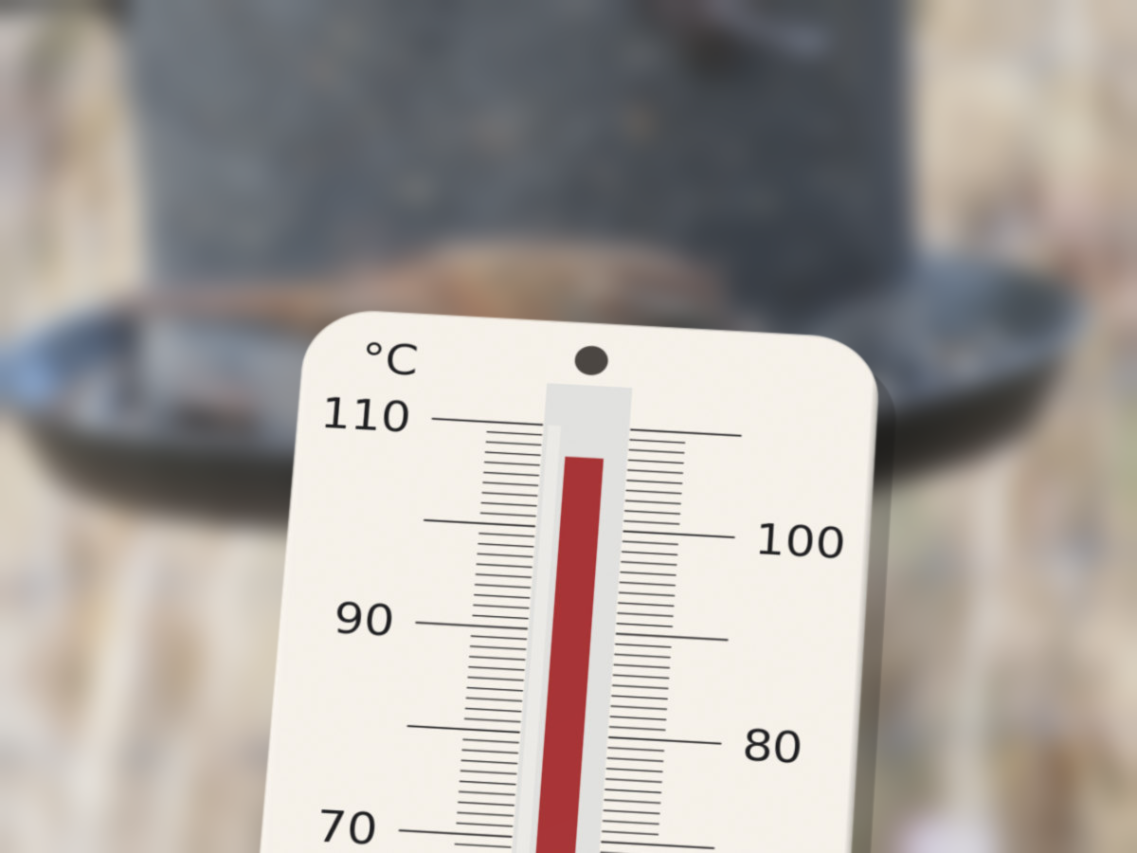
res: 107
